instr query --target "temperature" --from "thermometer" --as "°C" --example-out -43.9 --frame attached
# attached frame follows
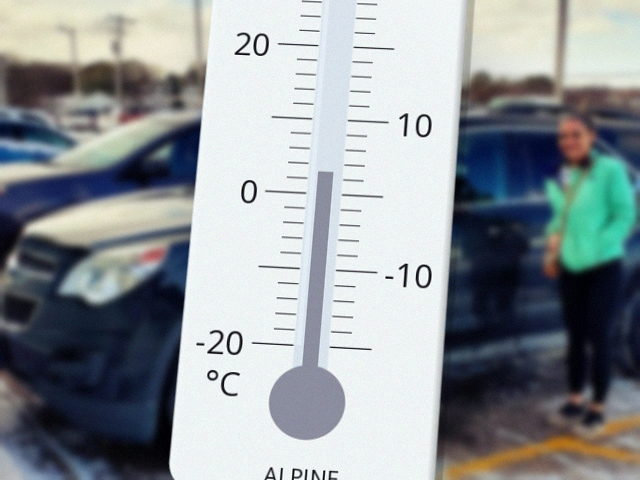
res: 3
